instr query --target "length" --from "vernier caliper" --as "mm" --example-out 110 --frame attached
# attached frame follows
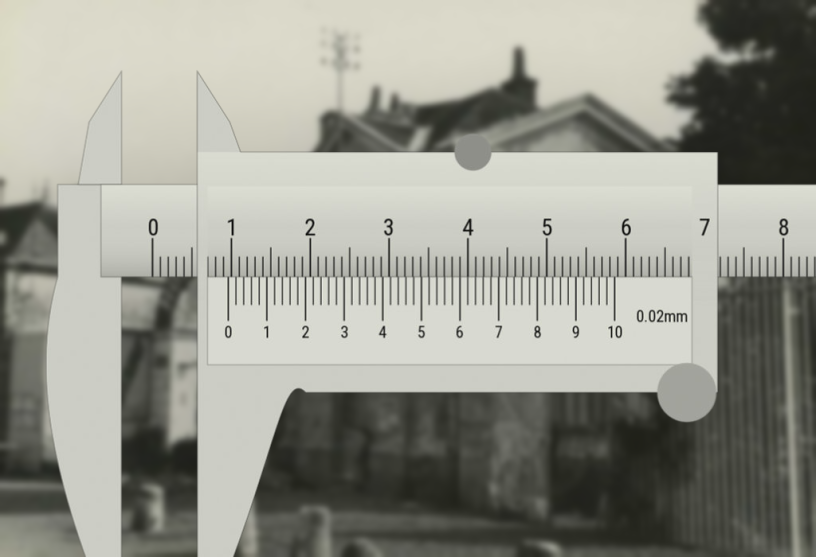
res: 9.6
